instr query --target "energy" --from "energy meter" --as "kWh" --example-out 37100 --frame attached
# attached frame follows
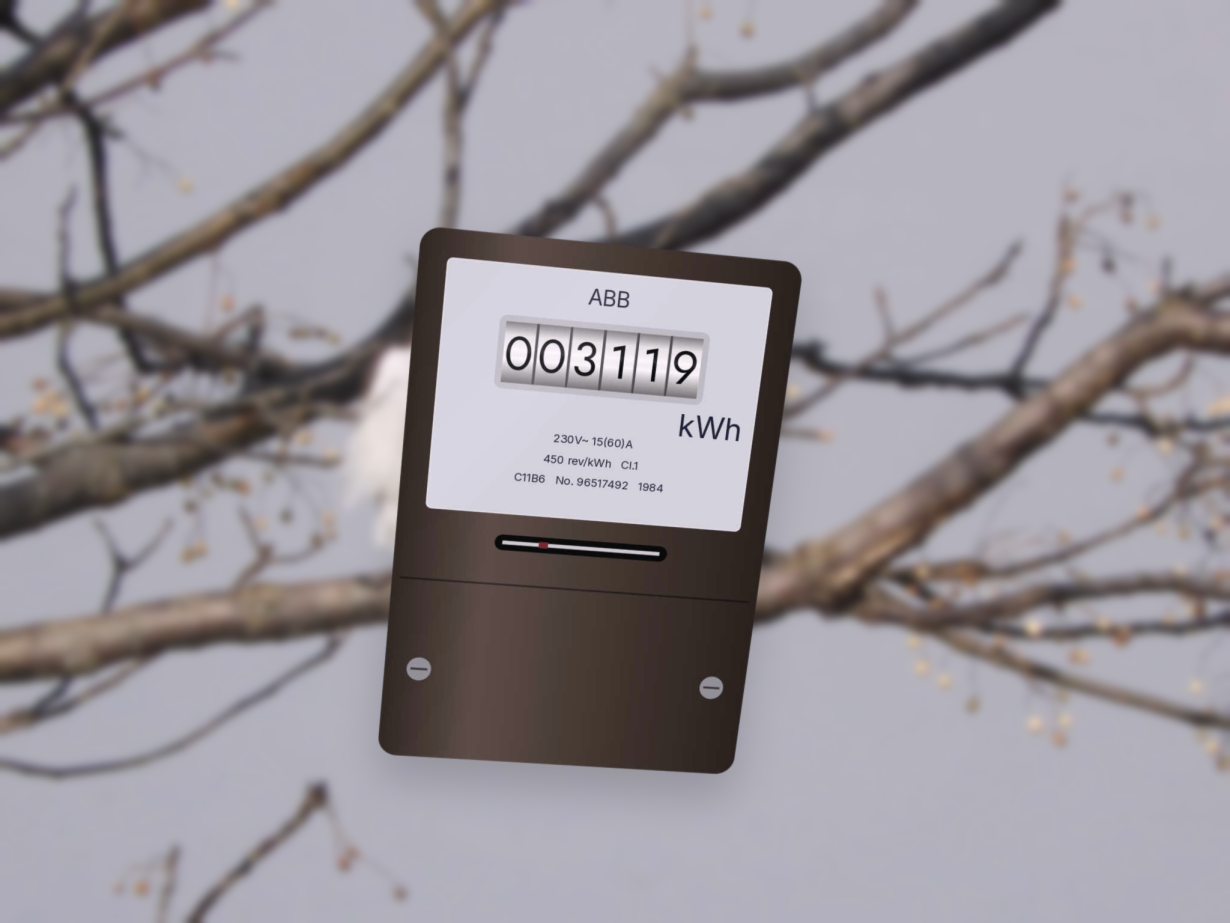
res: 3119
